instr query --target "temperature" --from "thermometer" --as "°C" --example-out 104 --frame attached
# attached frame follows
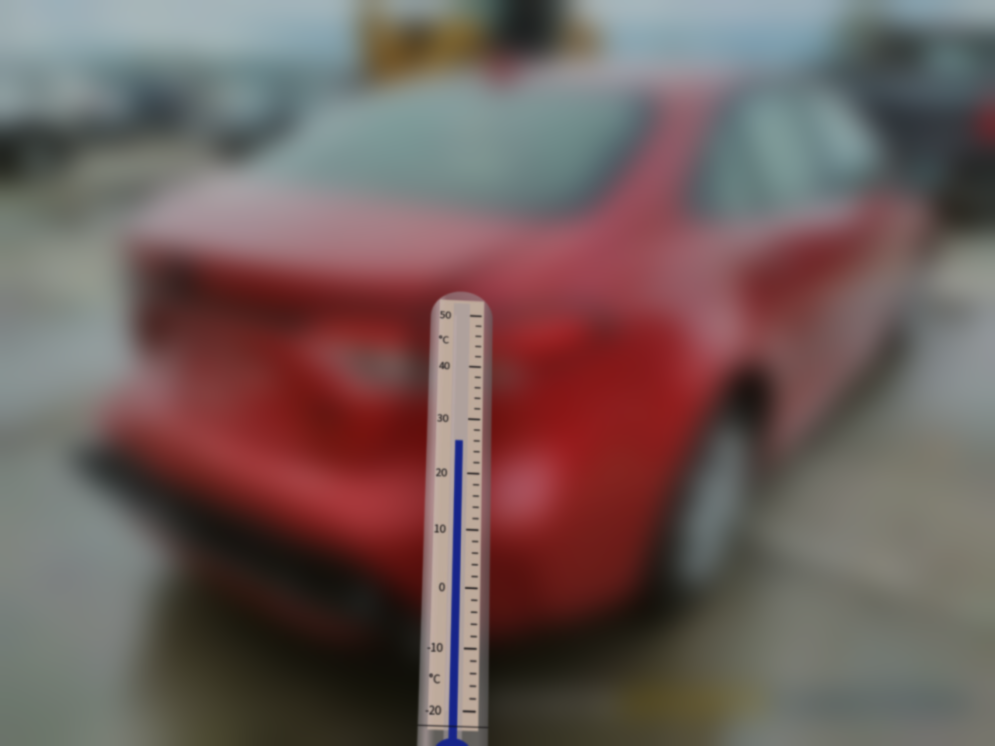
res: 26
